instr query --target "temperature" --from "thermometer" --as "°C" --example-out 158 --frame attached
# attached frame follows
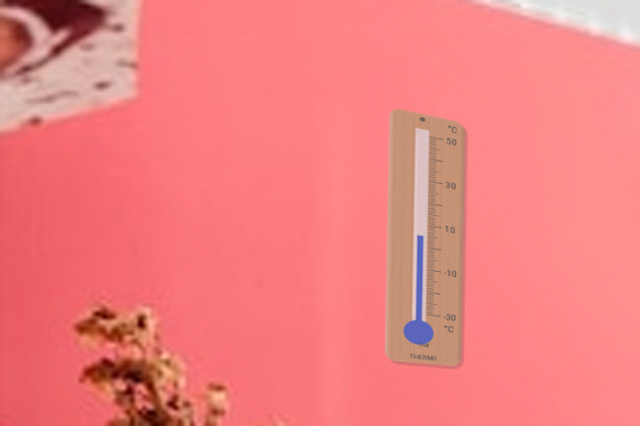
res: 5
